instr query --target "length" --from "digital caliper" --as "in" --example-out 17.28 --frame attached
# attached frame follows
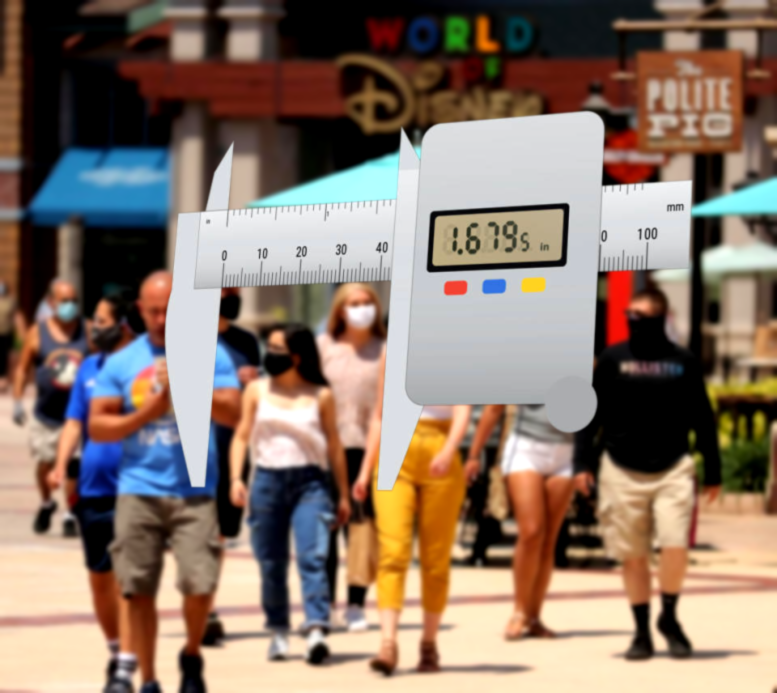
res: 1.6795
